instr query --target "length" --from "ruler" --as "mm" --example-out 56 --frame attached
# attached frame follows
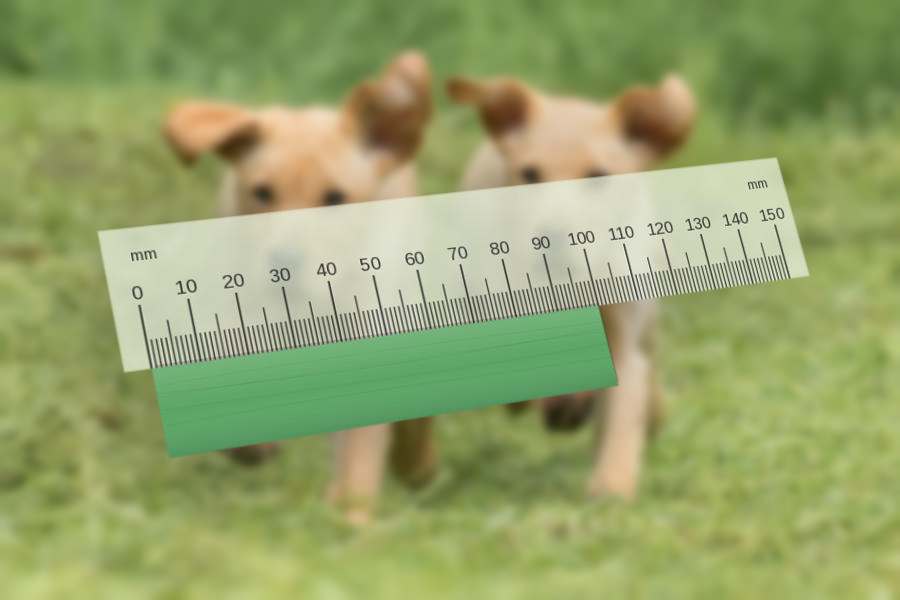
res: 100
